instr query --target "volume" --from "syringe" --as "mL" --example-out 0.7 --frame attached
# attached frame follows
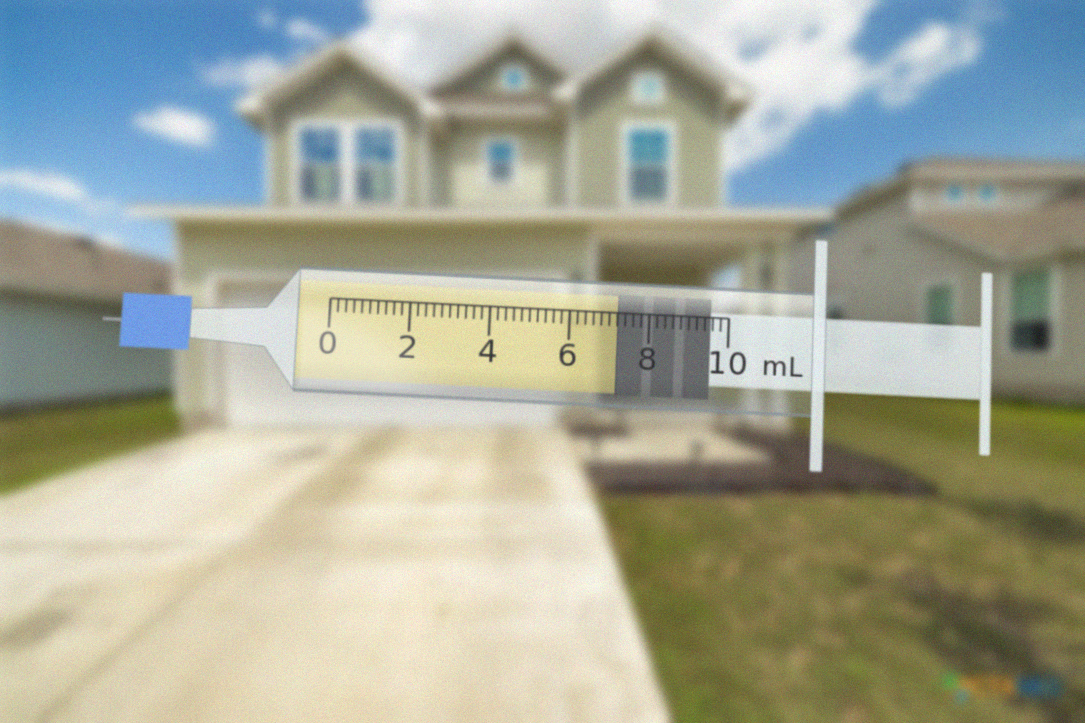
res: 7.2
